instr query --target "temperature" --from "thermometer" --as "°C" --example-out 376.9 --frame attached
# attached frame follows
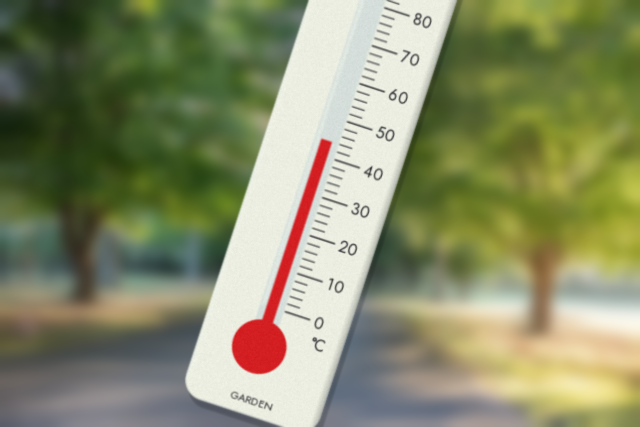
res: 44
